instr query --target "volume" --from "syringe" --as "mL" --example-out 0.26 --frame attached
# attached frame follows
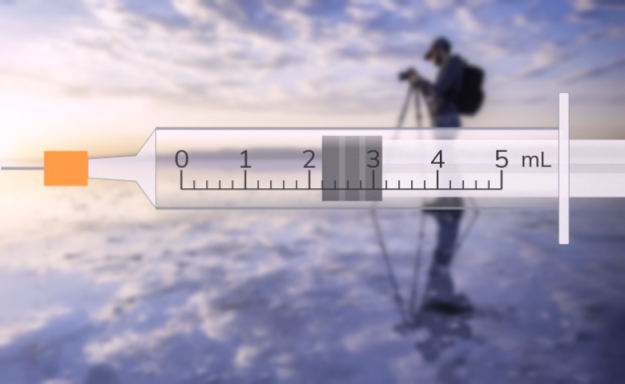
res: 2.2
